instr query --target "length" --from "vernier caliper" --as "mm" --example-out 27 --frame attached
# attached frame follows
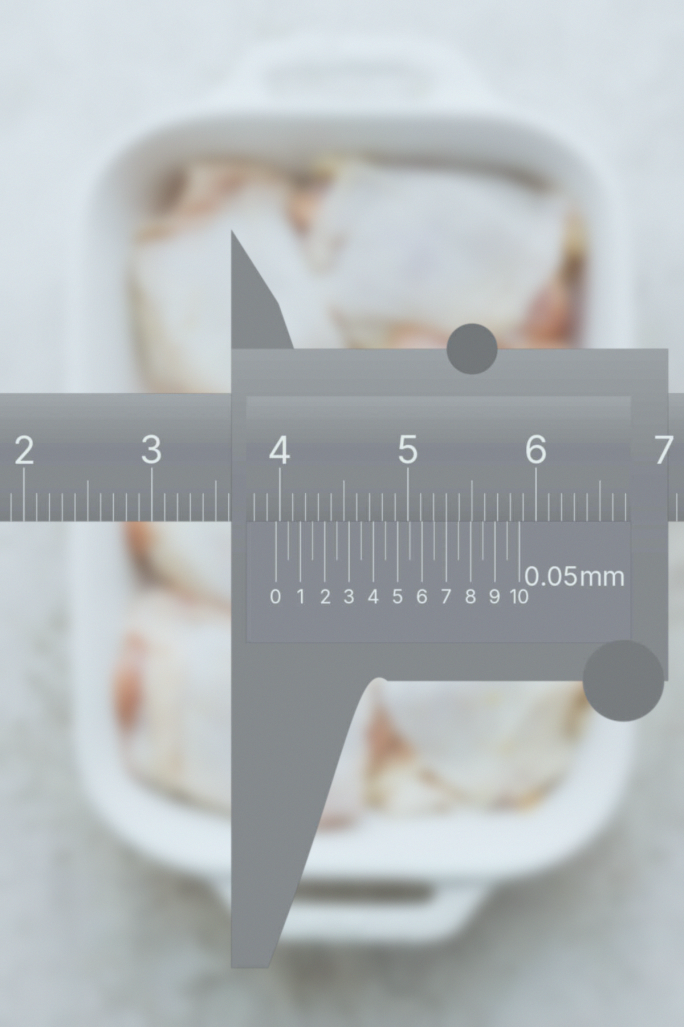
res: 39.7
